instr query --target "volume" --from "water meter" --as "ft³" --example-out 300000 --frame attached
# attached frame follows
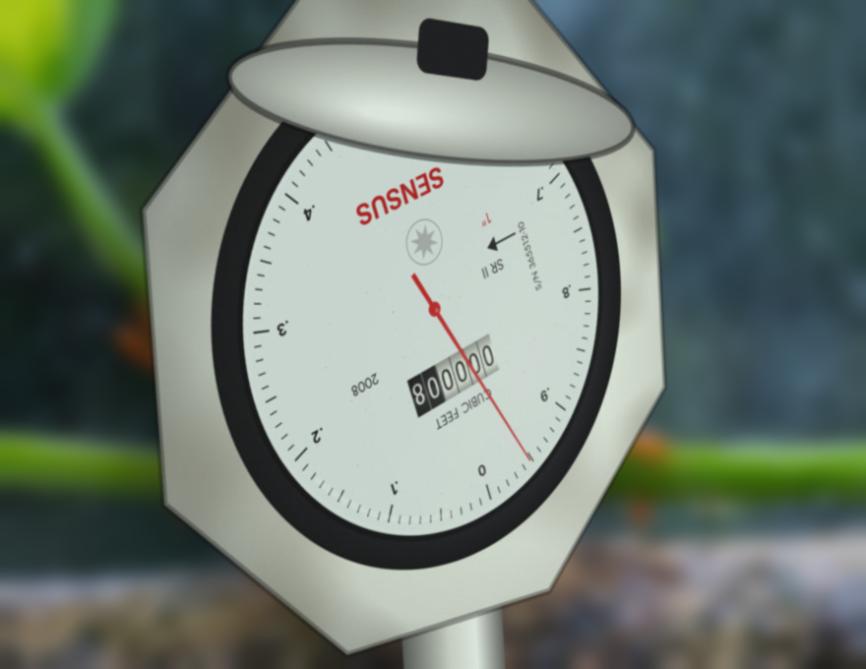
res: 7.95
